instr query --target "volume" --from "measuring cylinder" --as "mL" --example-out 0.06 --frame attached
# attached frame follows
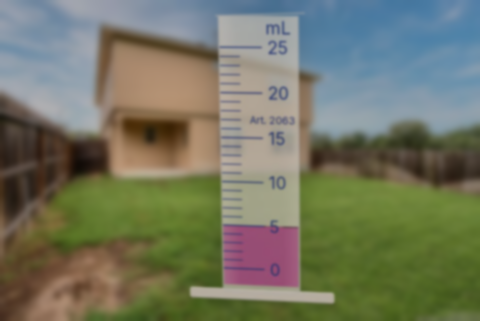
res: 5
